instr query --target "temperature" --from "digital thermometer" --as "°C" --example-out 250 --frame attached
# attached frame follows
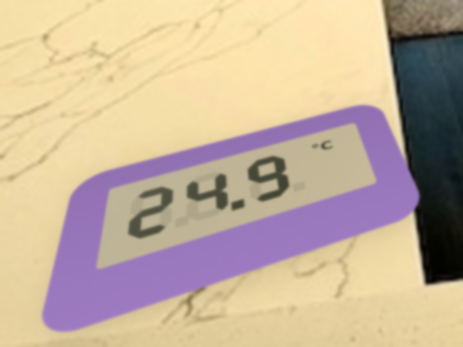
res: 24.9
